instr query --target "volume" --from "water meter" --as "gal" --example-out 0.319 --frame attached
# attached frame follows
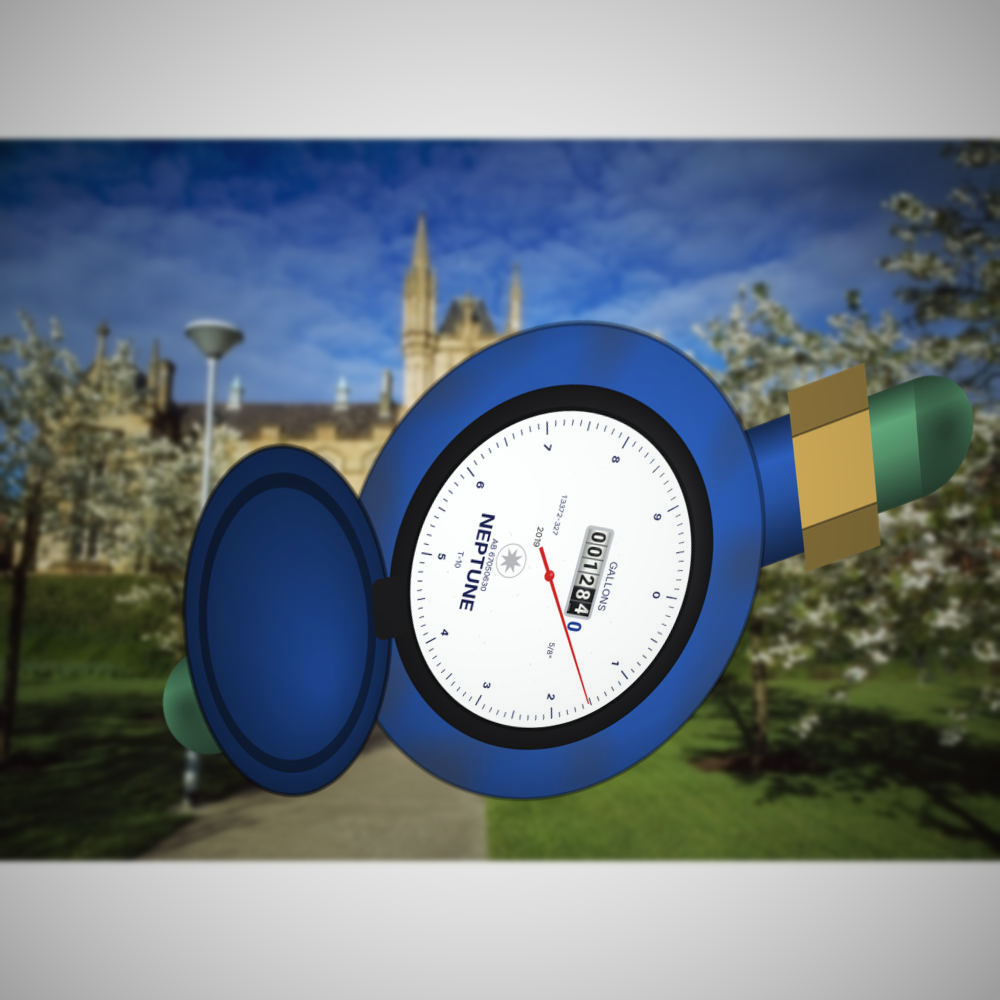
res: 12841.5
